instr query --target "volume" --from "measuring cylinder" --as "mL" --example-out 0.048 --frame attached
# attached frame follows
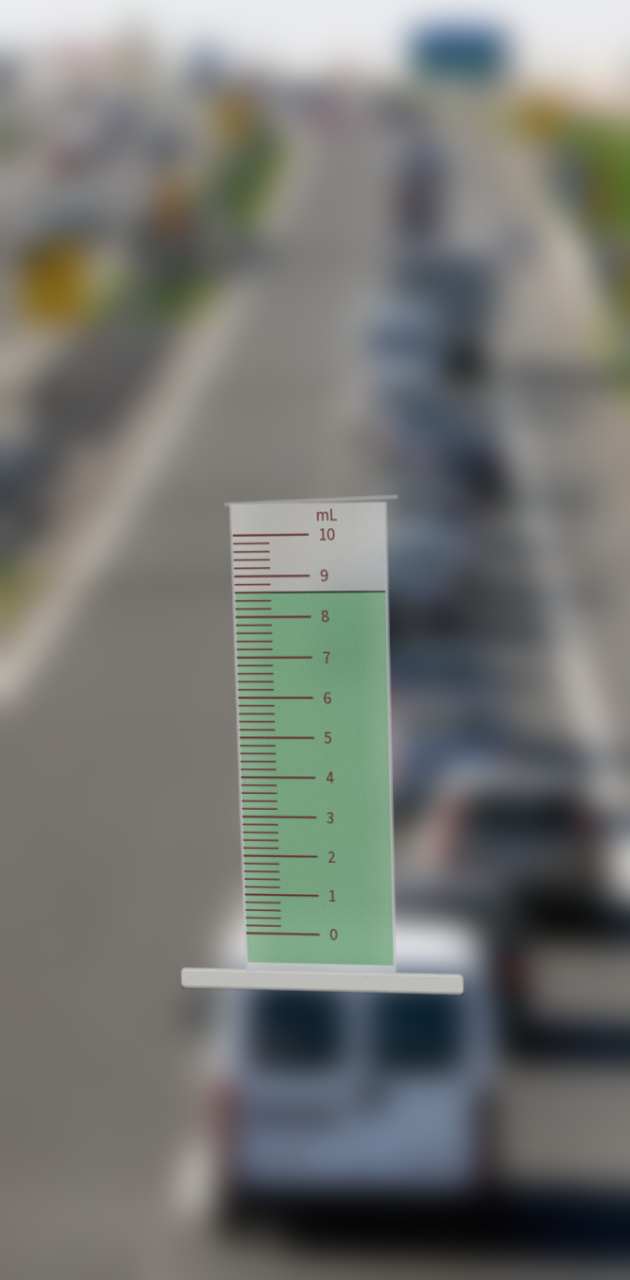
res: 8.6
